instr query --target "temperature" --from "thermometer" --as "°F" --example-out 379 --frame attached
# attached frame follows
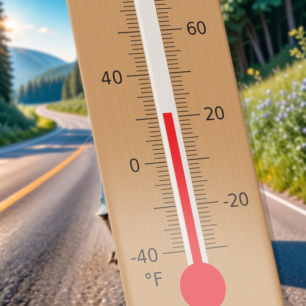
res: 22
